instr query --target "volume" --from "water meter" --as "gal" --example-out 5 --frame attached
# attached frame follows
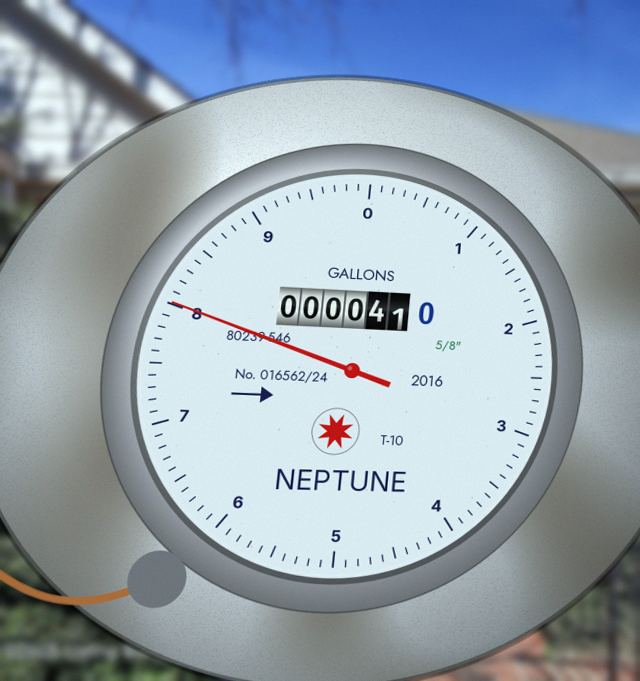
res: 408.0
